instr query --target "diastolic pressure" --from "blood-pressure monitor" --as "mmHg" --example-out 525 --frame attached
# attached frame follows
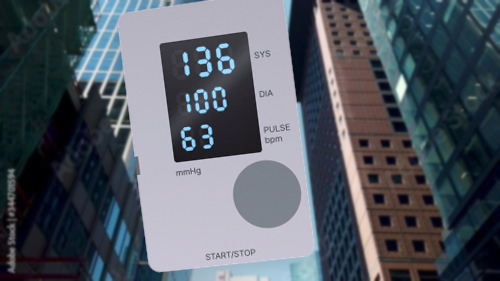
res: 100
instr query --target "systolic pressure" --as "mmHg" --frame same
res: 136
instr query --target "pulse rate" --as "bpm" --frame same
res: 63
